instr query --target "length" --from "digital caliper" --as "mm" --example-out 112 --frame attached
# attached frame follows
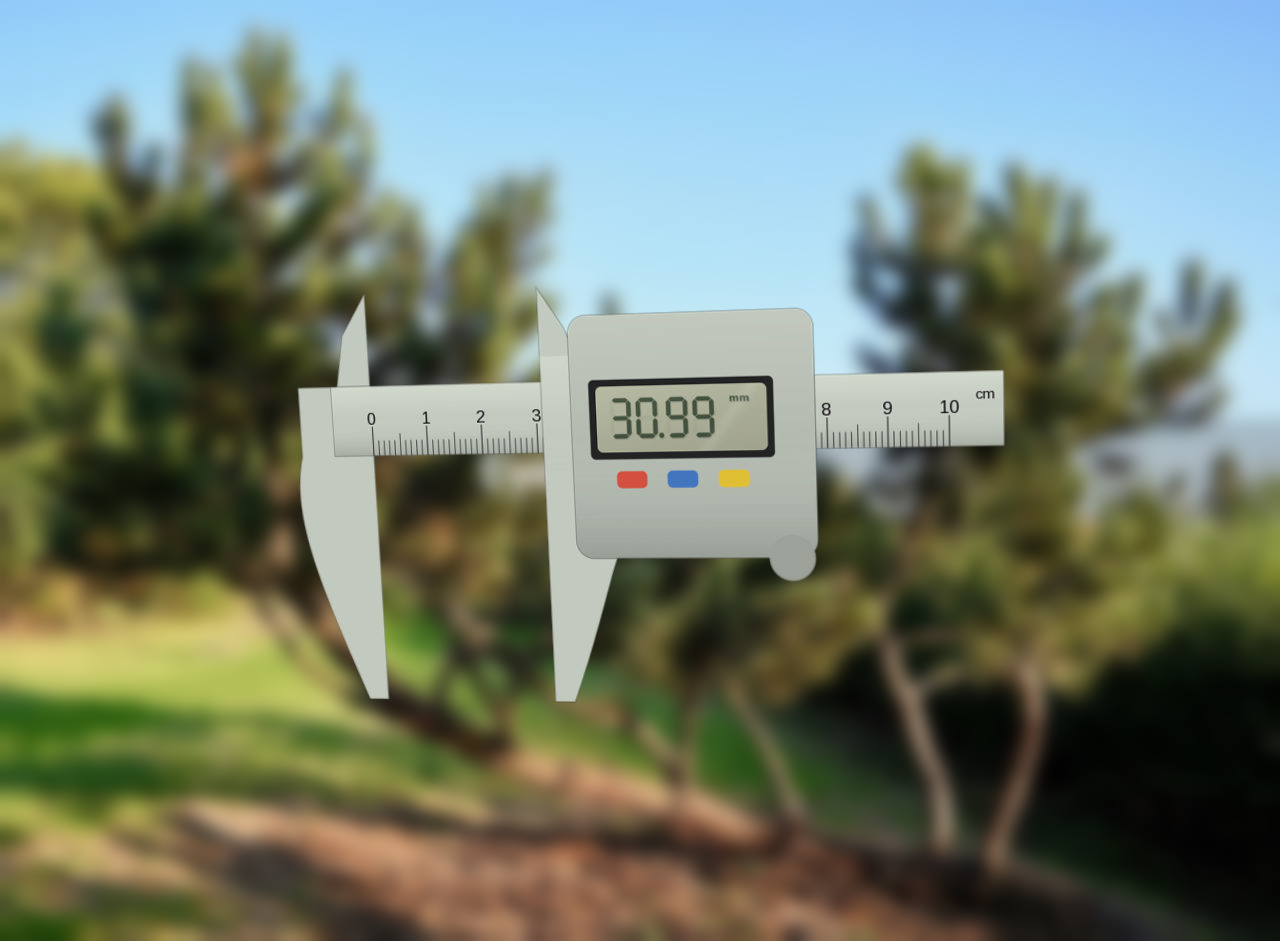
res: 30.99
